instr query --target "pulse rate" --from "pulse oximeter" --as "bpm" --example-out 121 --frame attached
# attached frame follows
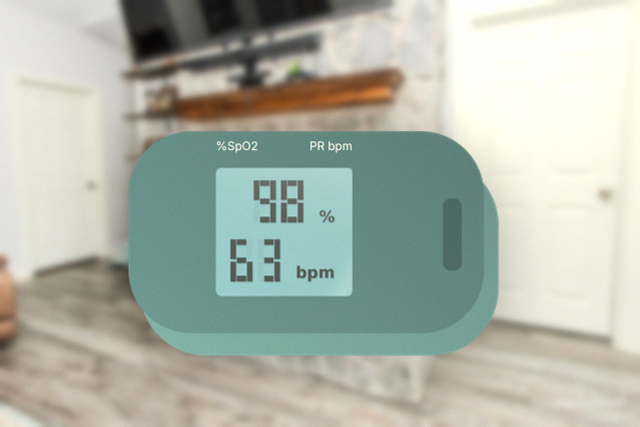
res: 63
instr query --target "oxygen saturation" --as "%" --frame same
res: 98
